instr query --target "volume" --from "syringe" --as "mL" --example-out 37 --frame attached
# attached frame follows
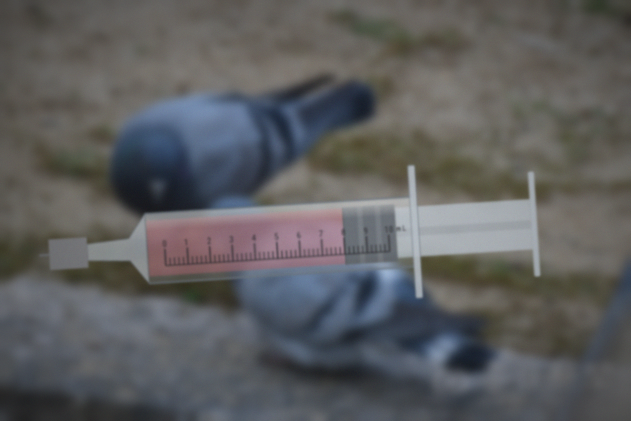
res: 8
